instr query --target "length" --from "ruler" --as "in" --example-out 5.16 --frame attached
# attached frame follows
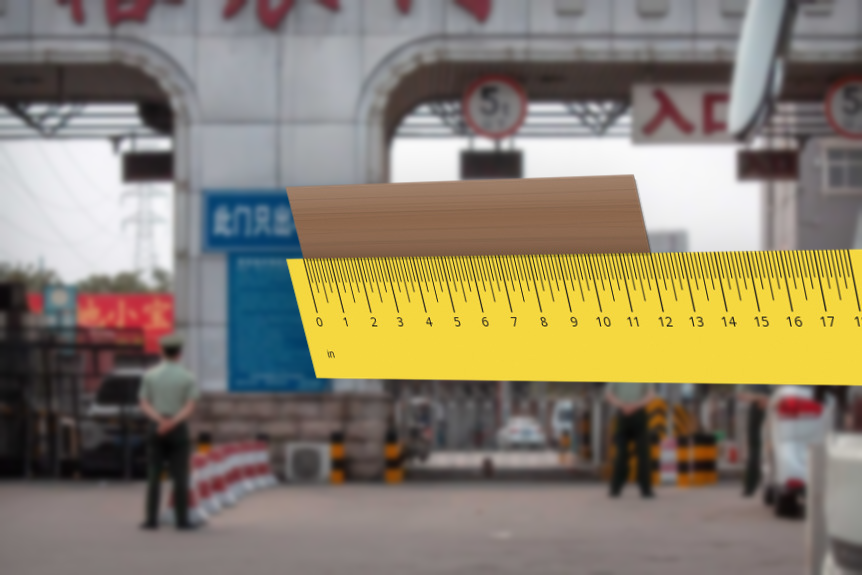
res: 12
